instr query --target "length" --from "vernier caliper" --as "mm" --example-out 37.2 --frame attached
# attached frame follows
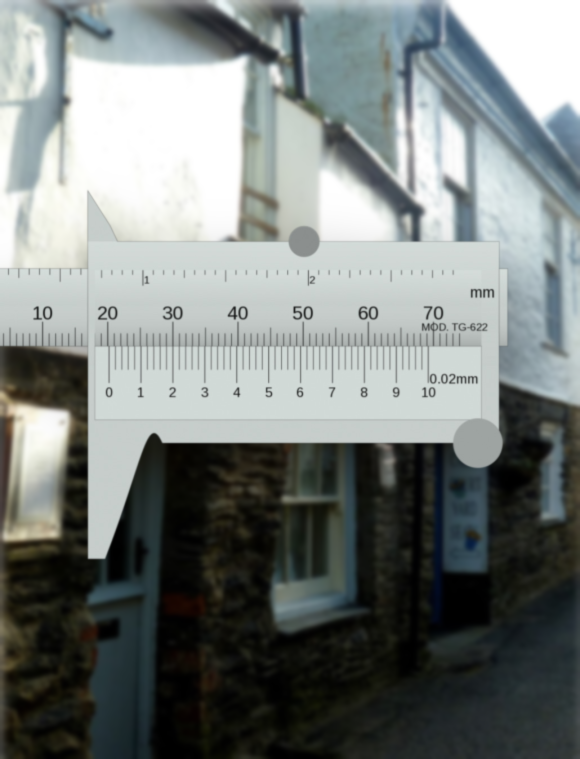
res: 20.2
